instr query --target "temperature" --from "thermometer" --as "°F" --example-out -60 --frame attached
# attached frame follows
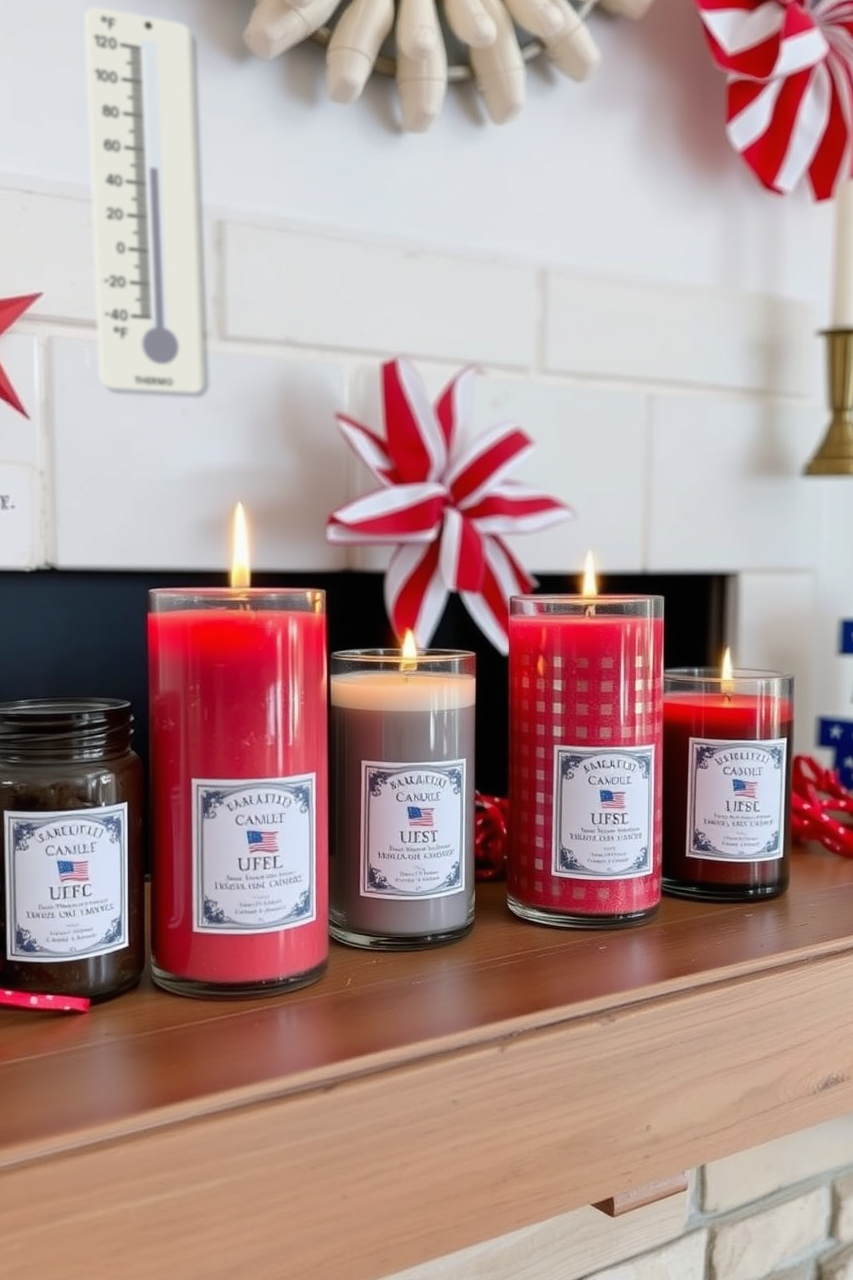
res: 50
